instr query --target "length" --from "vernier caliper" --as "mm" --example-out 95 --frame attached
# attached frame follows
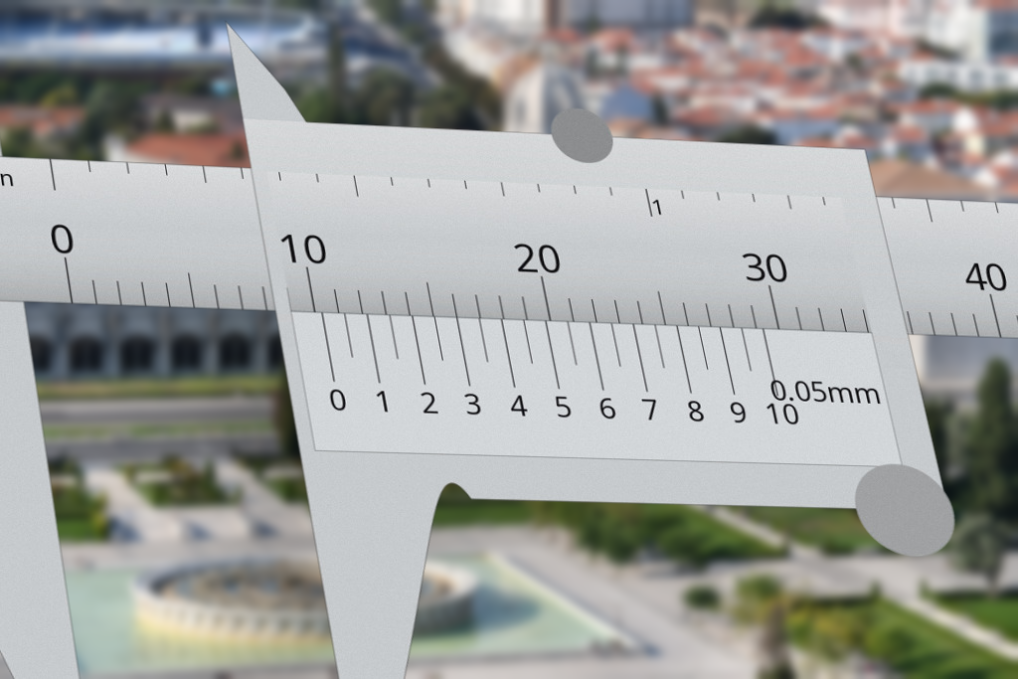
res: 10.30
